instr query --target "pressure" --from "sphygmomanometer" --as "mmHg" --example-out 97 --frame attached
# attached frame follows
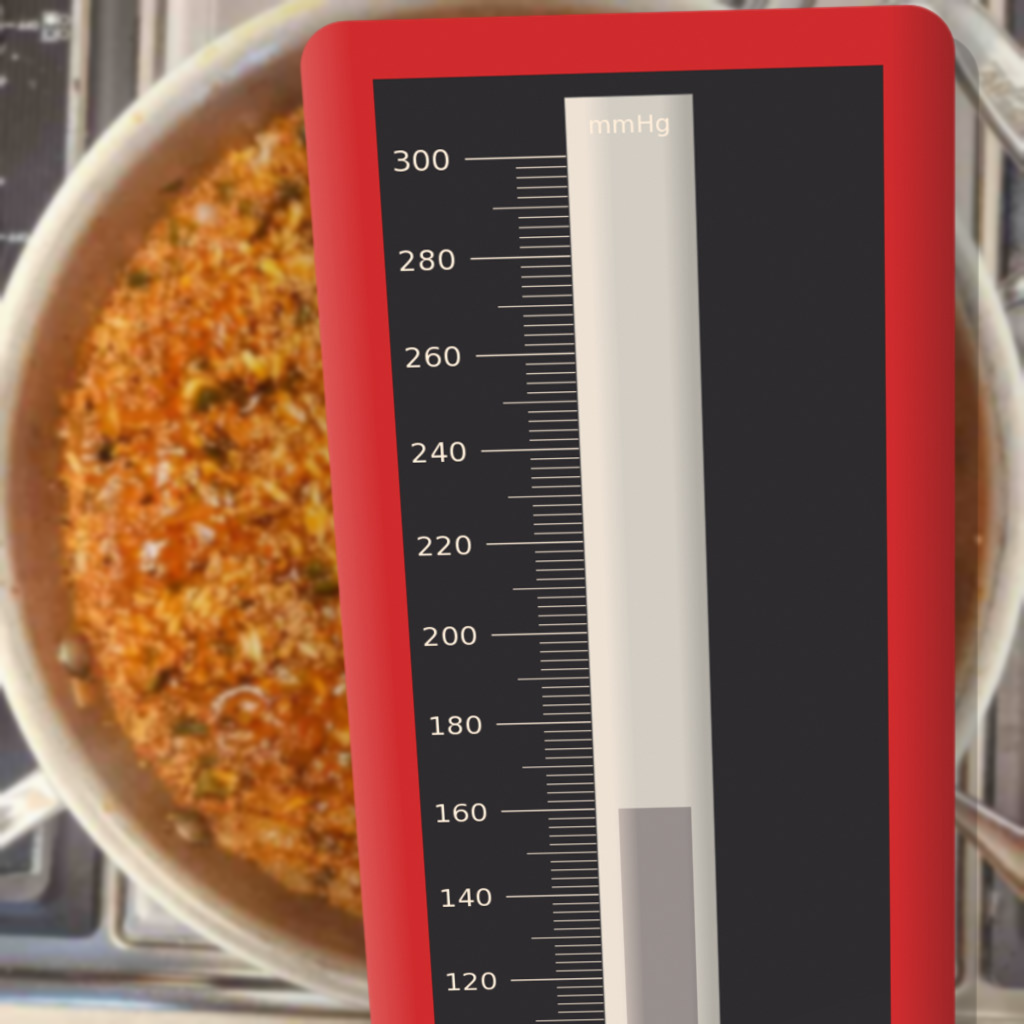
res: 160
